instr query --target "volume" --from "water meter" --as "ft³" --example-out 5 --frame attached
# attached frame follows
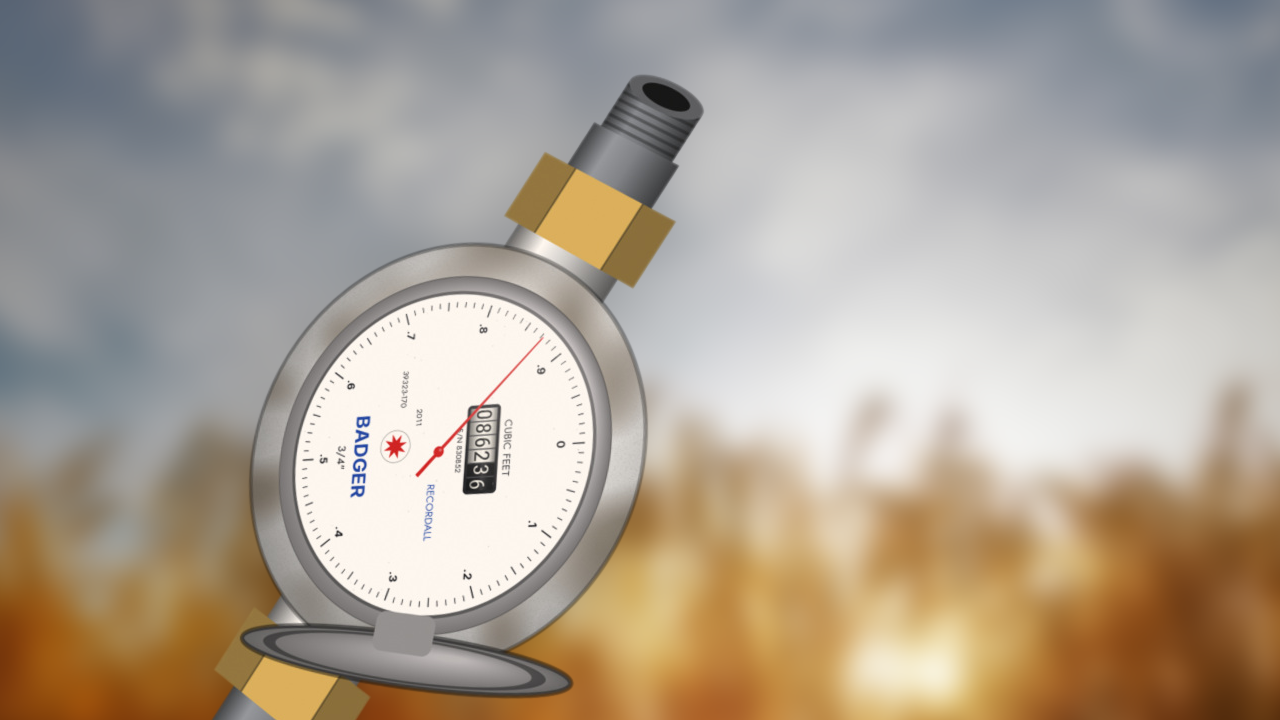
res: 86235.87
